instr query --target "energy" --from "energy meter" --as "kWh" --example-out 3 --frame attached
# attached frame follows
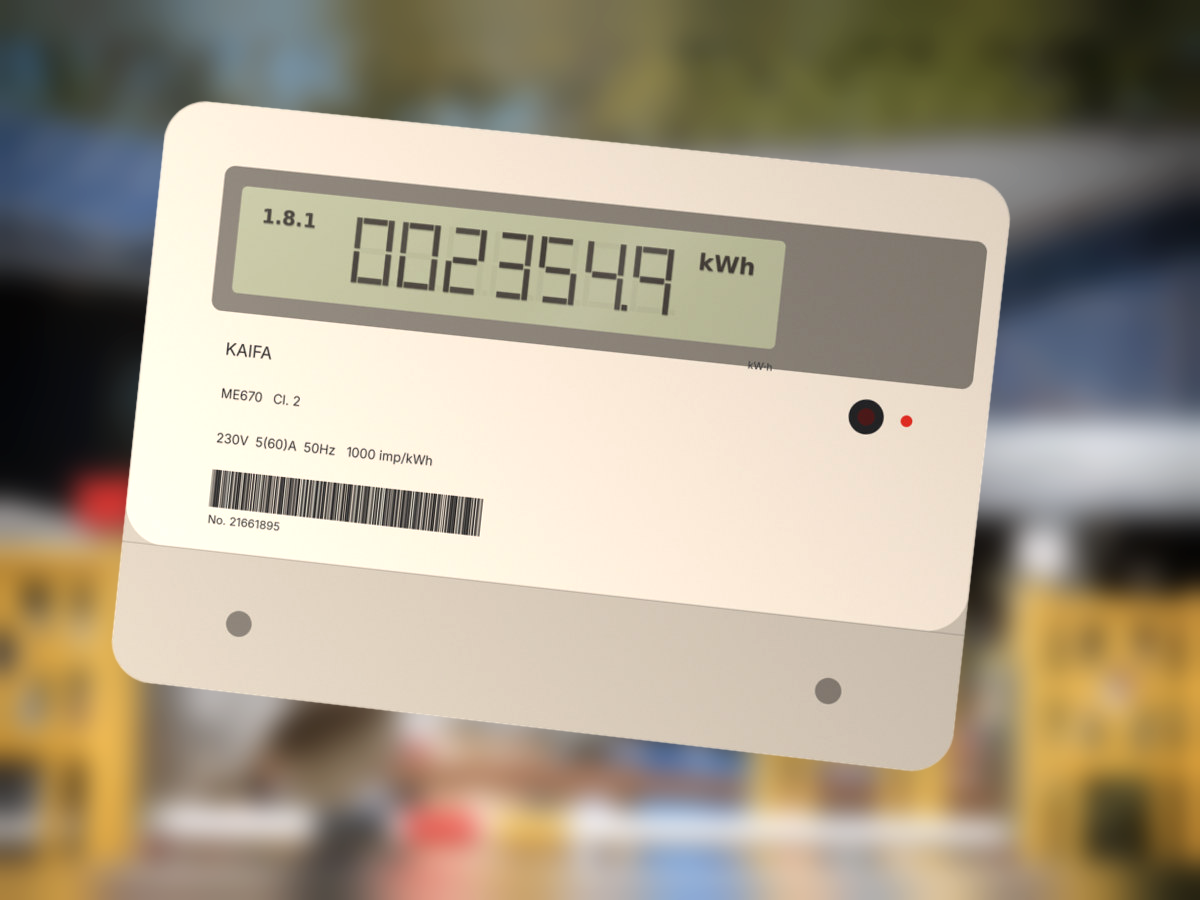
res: 2354.9
